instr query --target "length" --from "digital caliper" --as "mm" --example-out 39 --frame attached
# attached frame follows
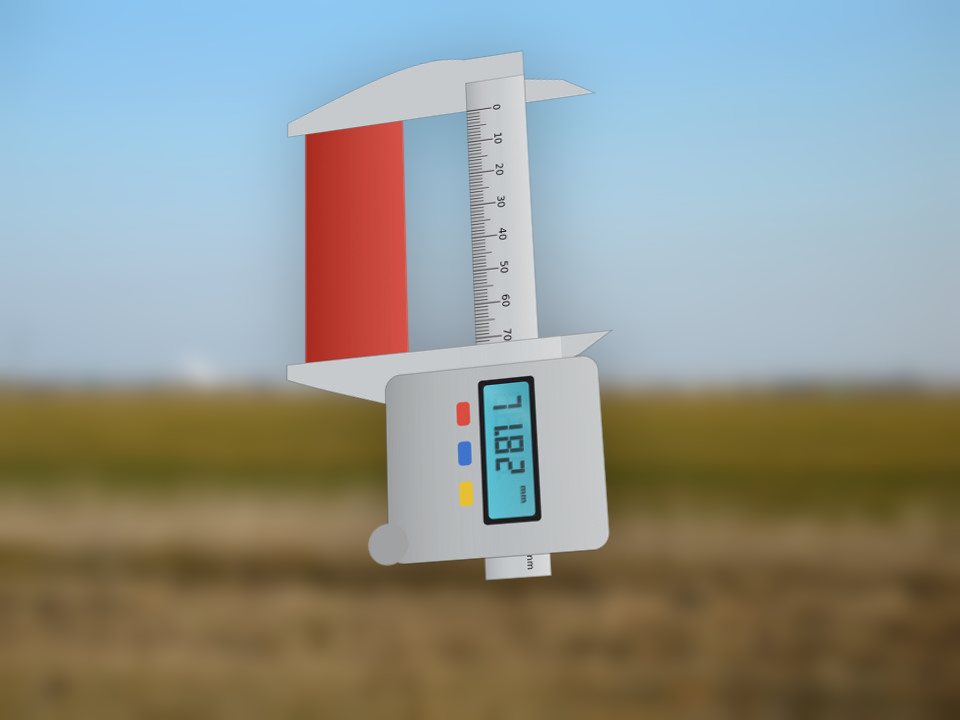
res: 71.82
